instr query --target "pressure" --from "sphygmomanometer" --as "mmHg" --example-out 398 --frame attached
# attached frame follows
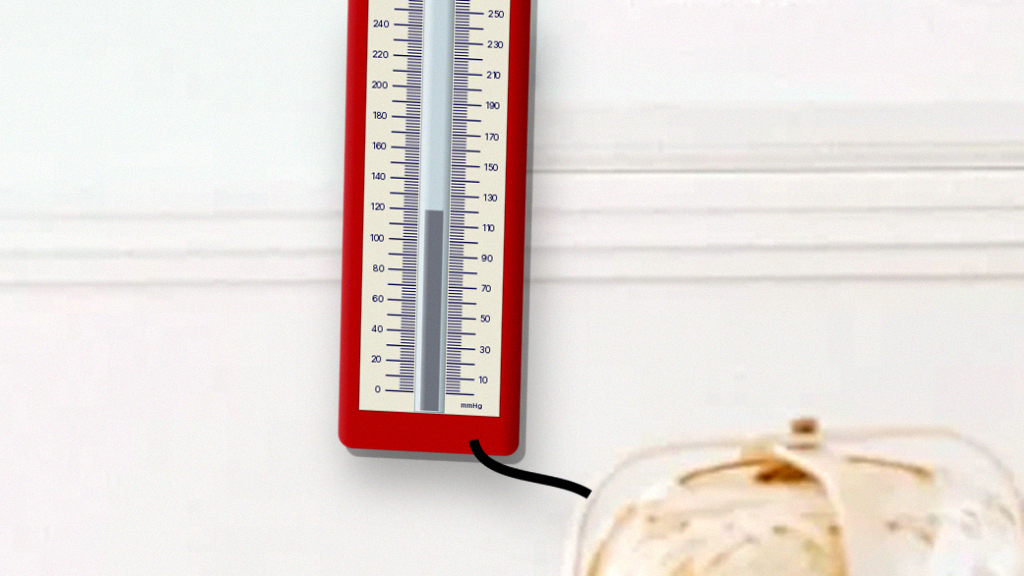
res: 120
